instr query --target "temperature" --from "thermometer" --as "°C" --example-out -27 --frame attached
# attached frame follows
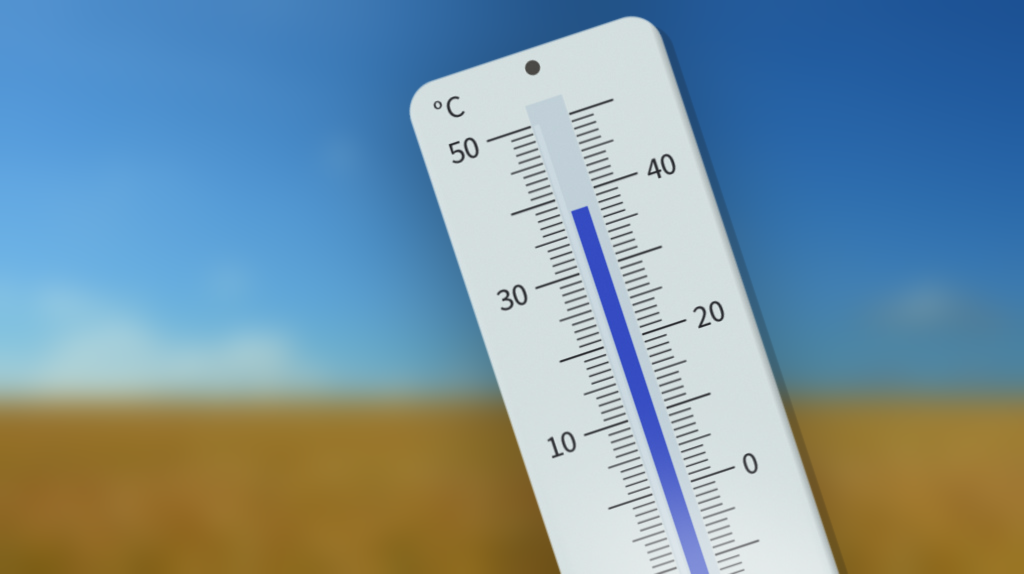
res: 38
